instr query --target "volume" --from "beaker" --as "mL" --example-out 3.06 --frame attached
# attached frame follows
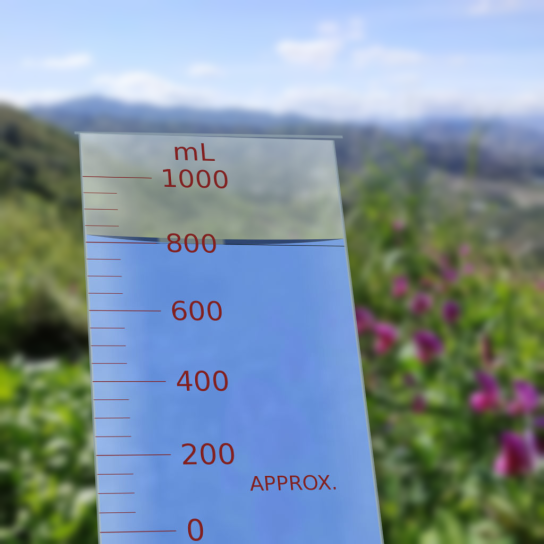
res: 800
